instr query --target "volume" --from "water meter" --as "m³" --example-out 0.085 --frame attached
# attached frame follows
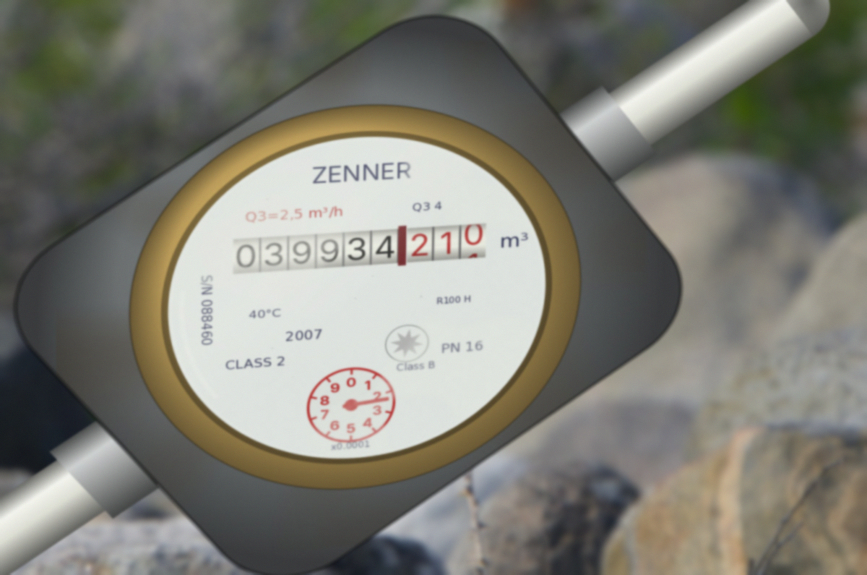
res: 39934.2102
